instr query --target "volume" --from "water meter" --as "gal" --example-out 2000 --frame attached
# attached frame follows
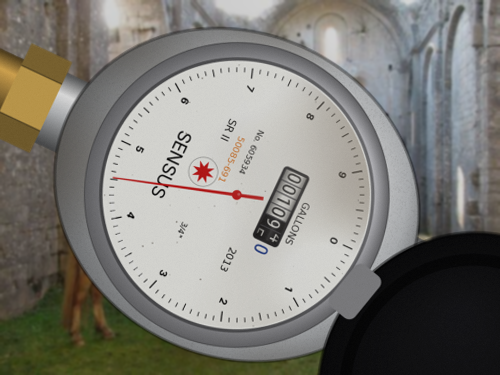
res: 10944.5
